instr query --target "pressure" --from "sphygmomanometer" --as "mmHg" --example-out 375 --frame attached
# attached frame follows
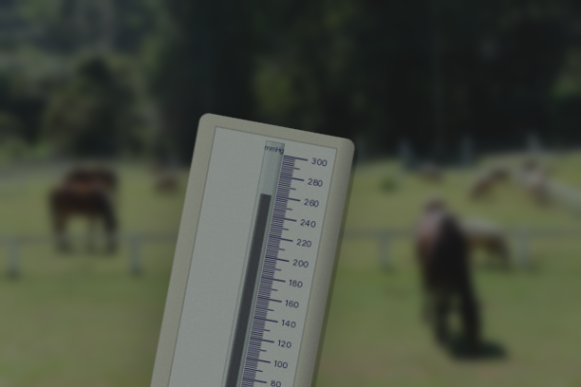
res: 260
